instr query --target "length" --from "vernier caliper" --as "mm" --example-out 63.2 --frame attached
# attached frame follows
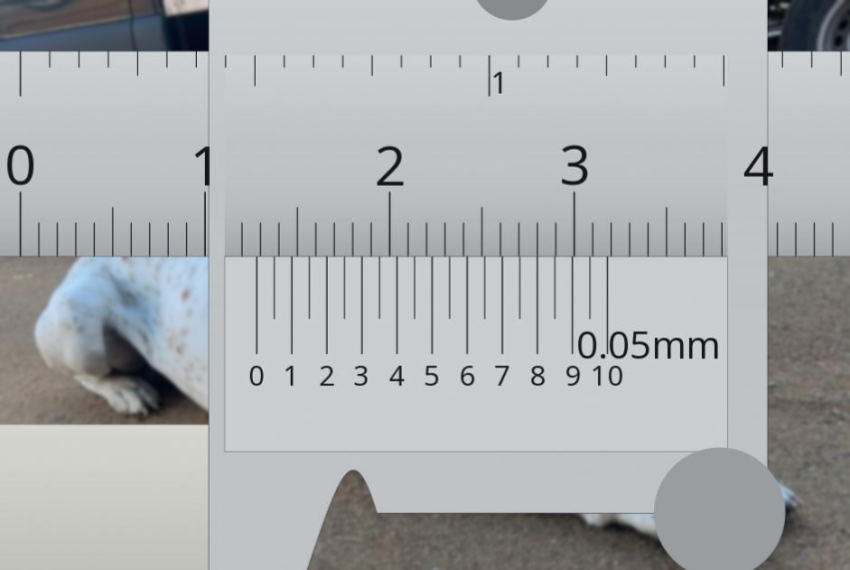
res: 12.8
